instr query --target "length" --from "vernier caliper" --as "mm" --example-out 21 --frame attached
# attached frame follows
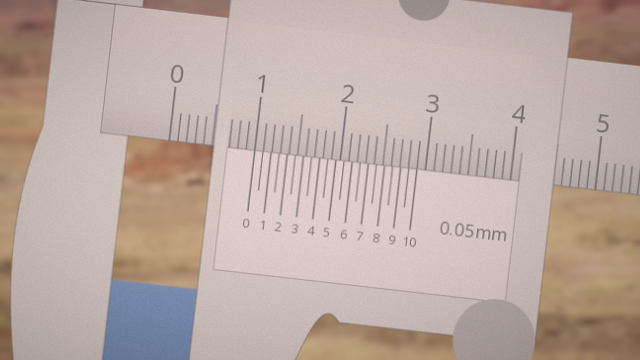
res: 10.0
